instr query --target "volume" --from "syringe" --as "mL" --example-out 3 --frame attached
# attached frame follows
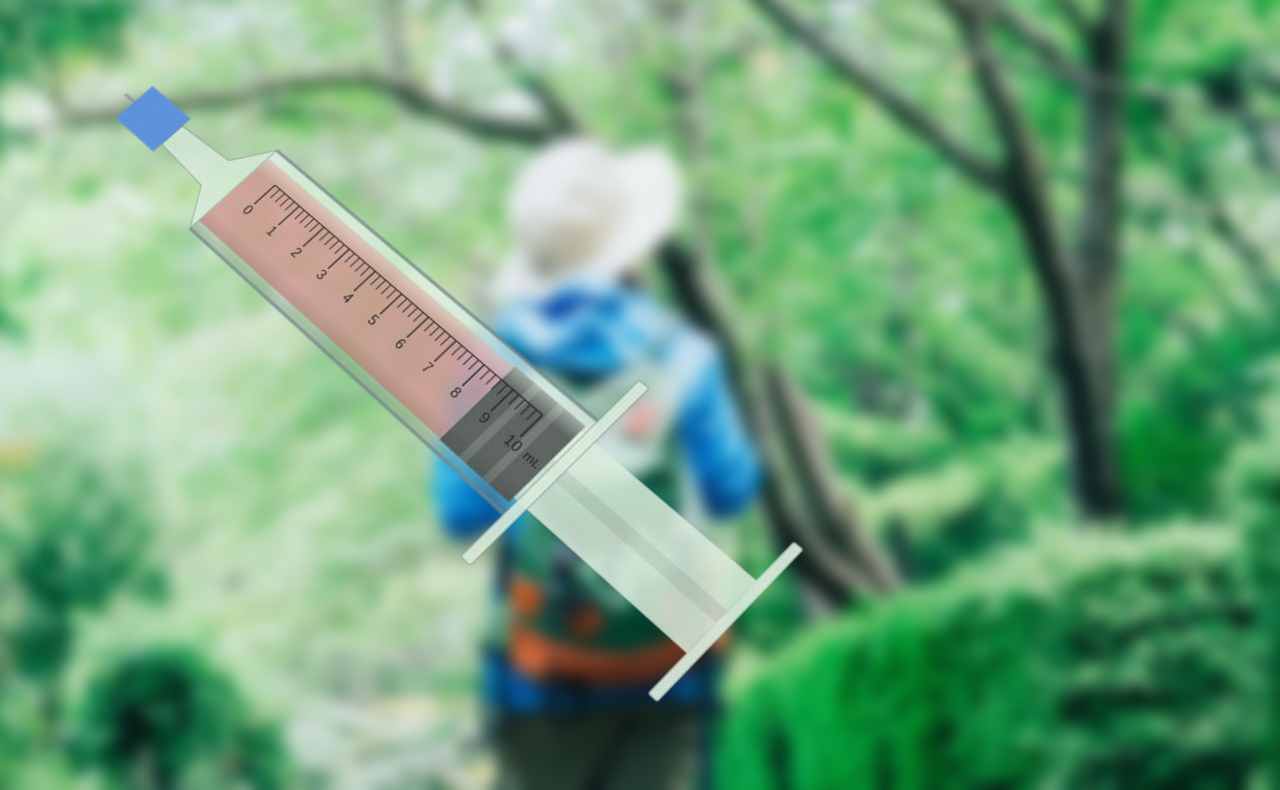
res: 8.6
